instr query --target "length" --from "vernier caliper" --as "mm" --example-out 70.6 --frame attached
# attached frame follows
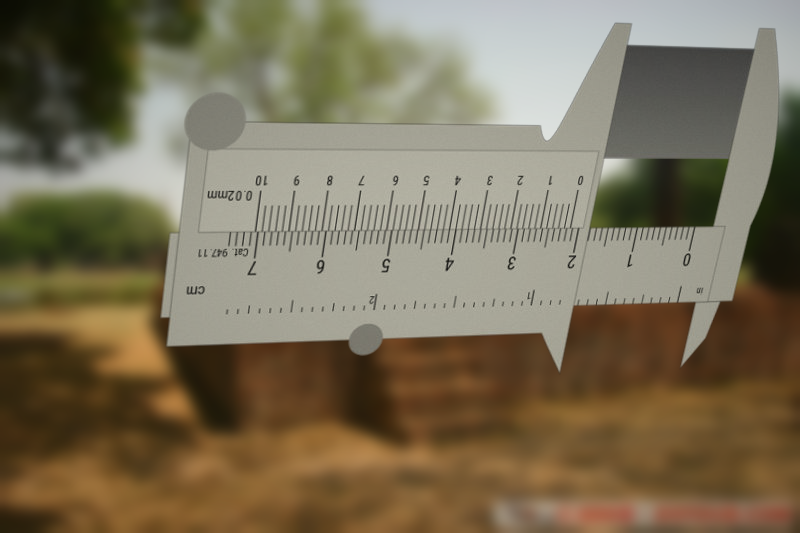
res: 21.4
